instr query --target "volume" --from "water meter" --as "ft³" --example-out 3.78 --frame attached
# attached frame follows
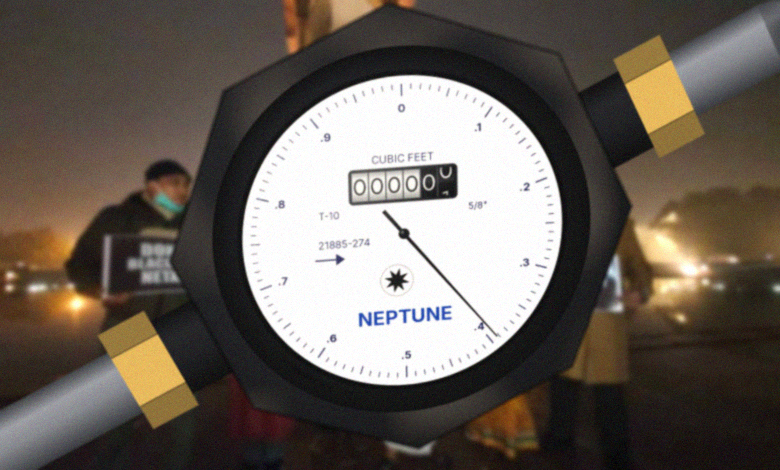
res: 0.39
